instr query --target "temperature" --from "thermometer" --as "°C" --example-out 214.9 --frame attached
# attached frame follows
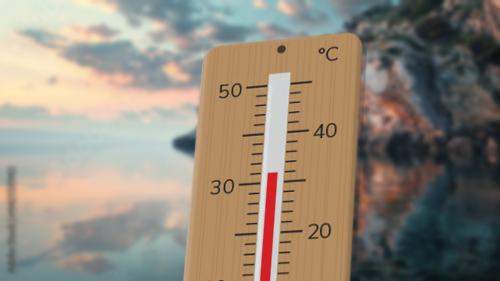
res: 32
